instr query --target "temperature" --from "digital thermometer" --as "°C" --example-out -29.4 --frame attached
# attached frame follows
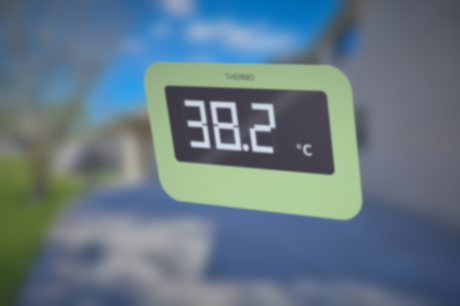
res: 38.2
